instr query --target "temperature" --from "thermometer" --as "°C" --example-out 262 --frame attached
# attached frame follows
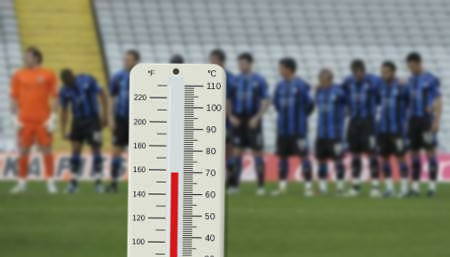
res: 70
